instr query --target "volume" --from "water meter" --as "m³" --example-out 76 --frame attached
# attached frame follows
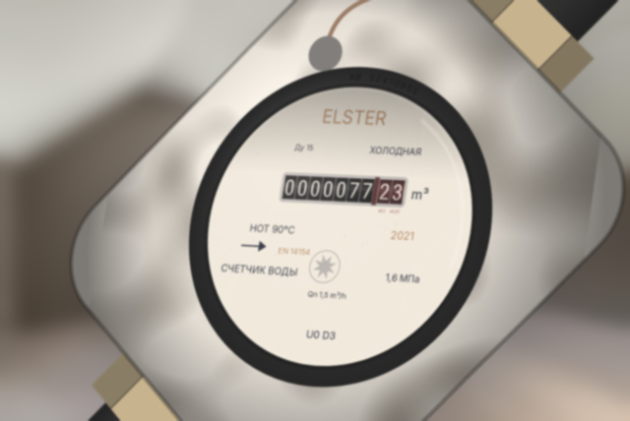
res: 77.23
